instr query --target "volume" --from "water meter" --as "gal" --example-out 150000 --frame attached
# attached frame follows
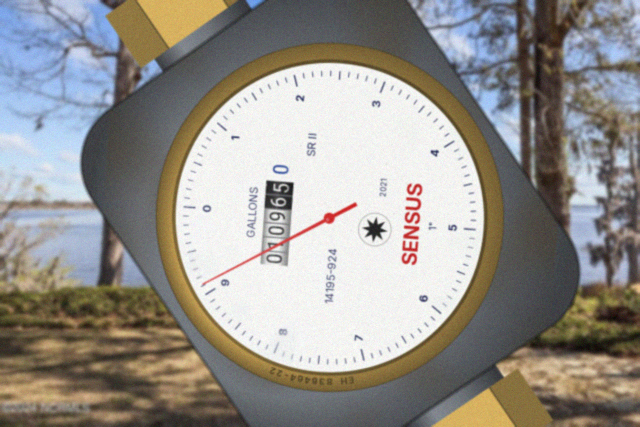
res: 109649.1
